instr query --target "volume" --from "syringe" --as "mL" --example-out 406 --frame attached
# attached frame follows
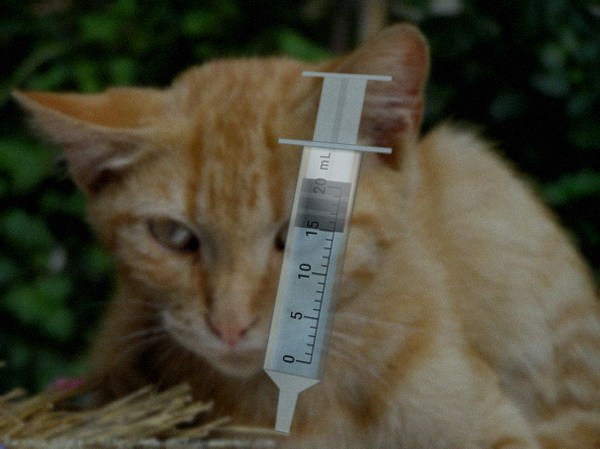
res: 15
